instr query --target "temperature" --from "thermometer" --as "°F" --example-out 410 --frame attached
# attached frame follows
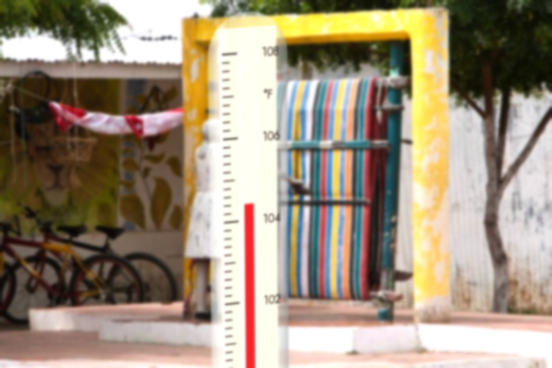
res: 104.4
